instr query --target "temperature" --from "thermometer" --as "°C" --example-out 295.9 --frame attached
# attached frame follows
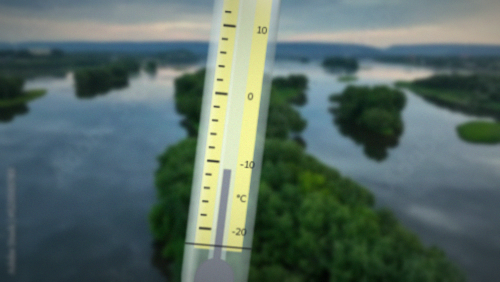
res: -11
